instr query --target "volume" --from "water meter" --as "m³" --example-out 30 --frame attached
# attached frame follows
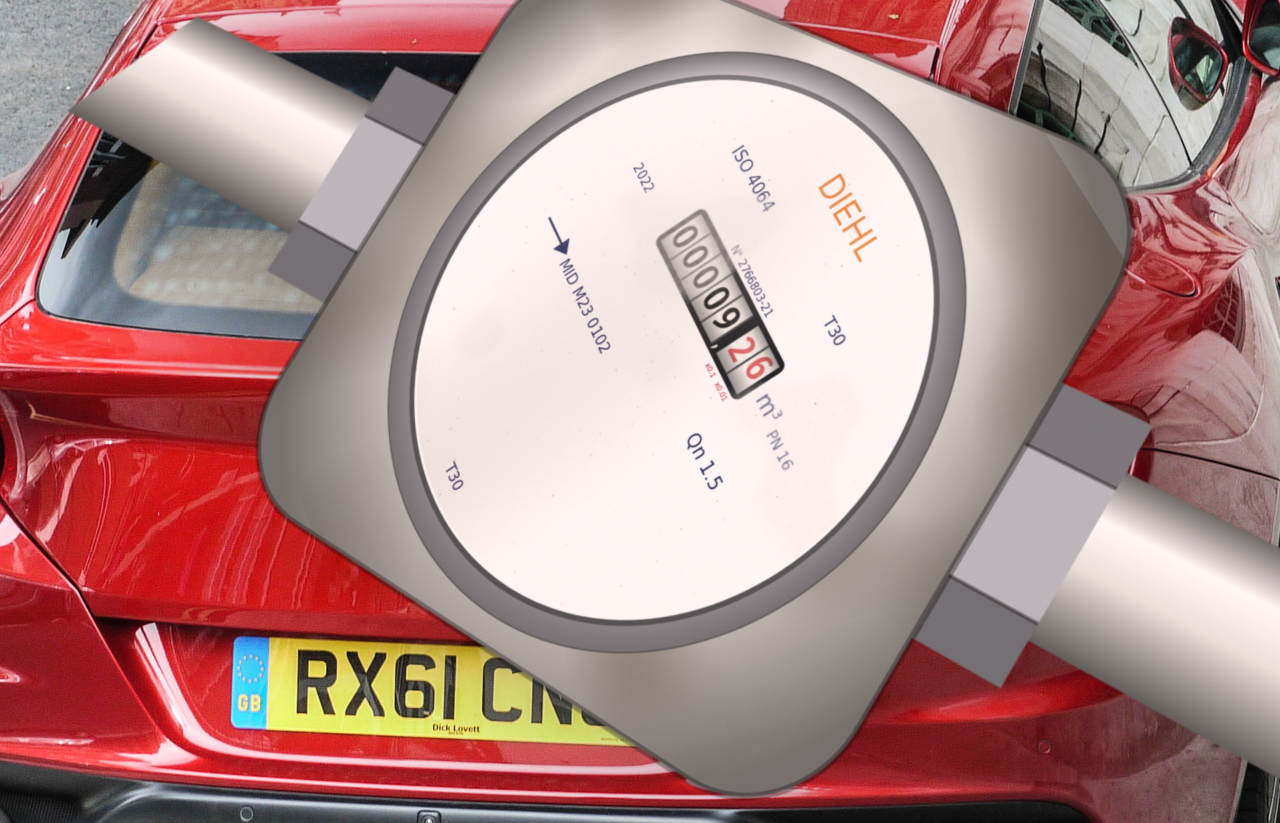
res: 9.26
